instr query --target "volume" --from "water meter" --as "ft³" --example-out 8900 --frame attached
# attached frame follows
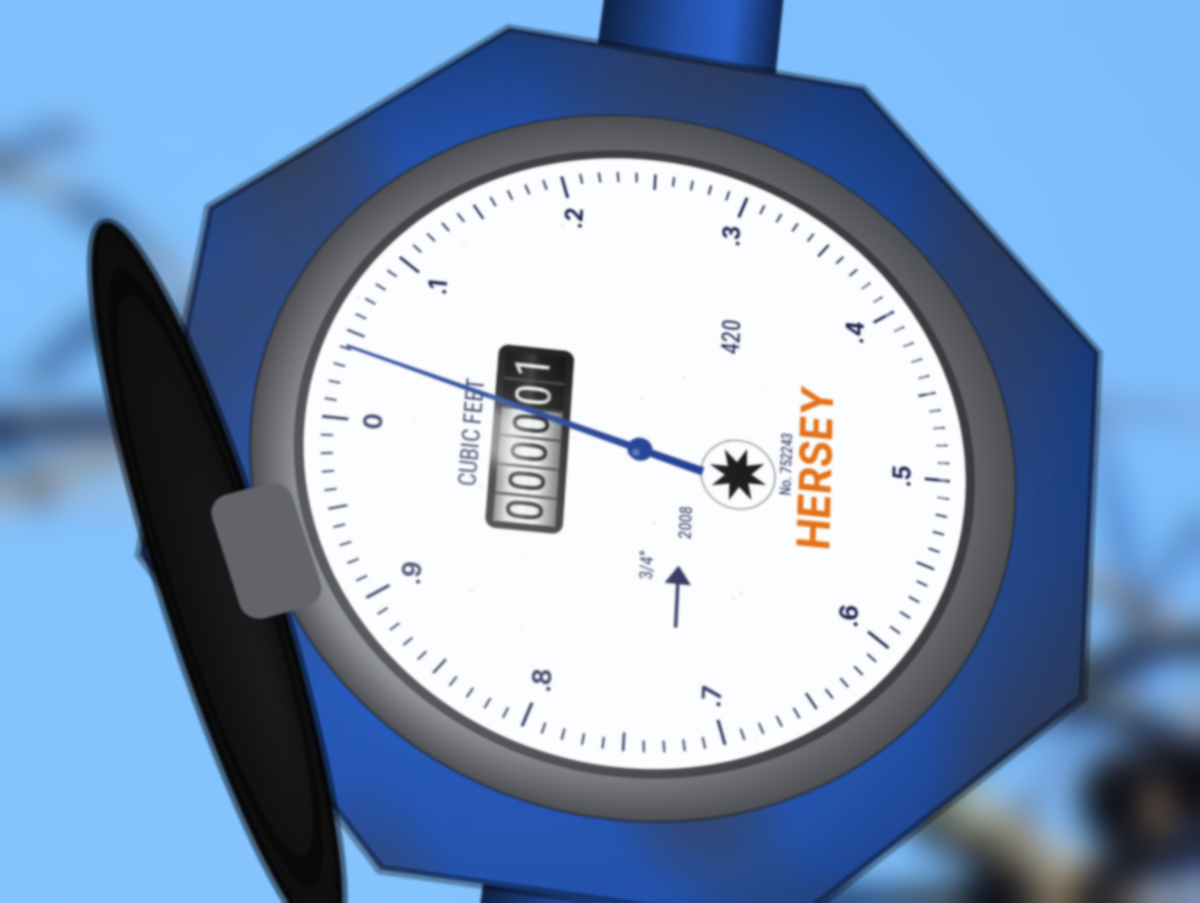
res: 1.04
